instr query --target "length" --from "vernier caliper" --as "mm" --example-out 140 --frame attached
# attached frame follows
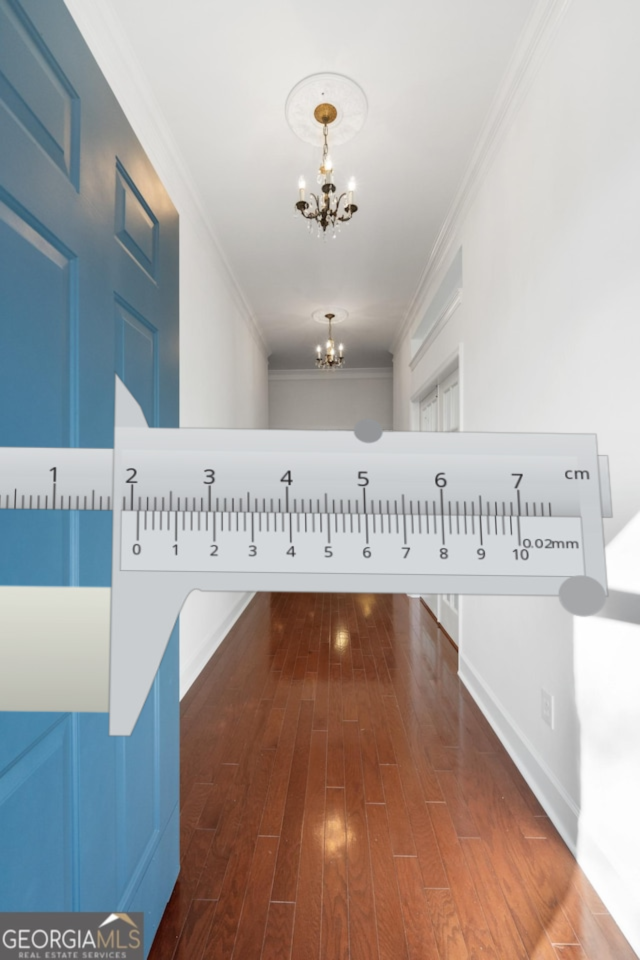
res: 20.8
